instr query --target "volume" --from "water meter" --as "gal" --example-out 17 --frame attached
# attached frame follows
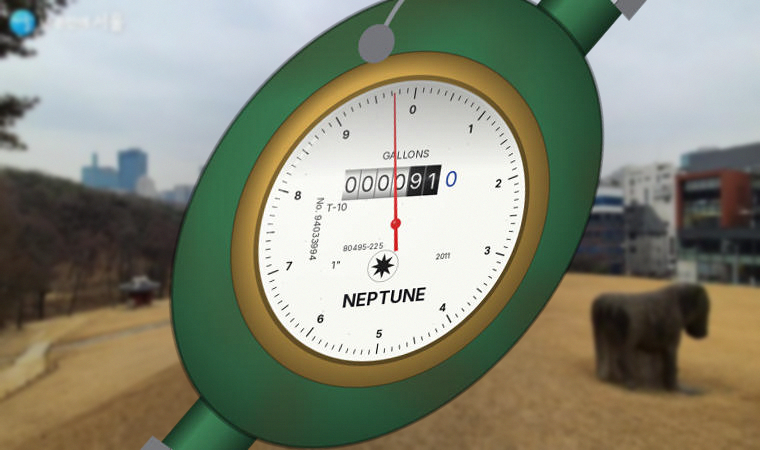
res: 909.7
